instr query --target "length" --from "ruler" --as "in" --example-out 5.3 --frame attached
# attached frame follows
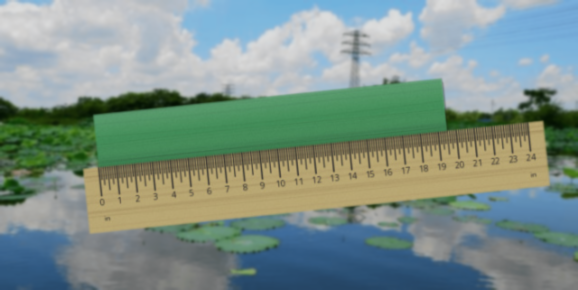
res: 19.5
